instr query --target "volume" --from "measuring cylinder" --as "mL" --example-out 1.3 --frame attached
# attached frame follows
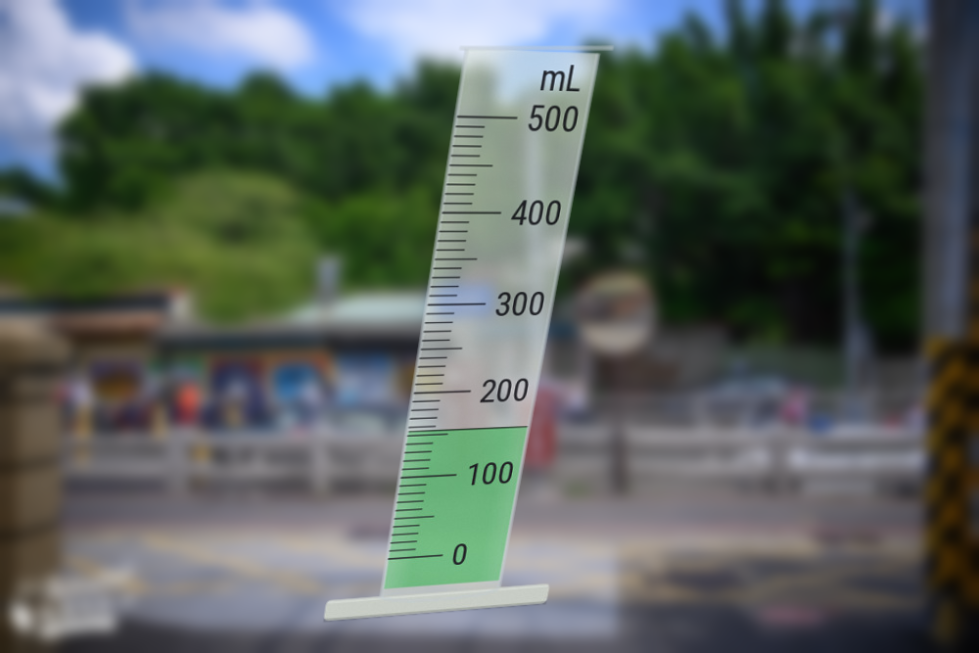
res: 155
